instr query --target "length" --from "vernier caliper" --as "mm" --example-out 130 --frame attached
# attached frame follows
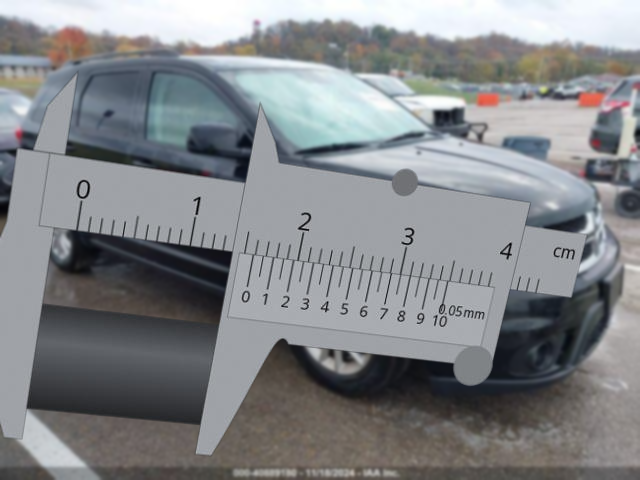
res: 15.8
